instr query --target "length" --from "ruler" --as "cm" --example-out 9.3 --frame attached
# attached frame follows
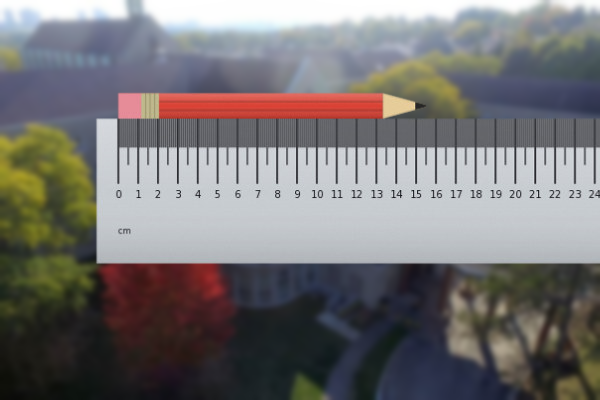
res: 15.5
